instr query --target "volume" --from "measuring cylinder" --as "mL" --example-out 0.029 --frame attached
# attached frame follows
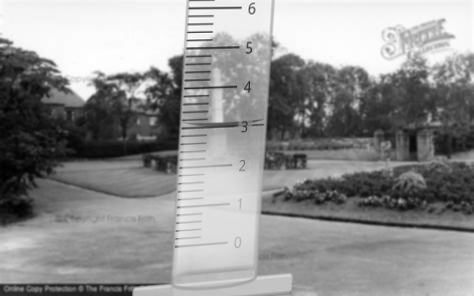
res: 3
